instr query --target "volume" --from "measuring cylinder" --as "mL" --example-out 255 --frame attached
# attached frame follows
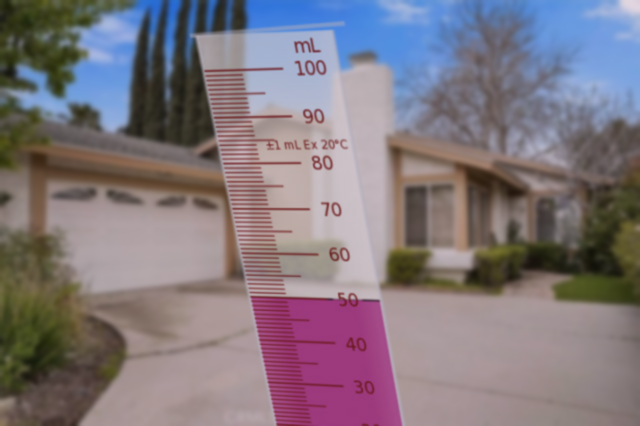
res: 50
